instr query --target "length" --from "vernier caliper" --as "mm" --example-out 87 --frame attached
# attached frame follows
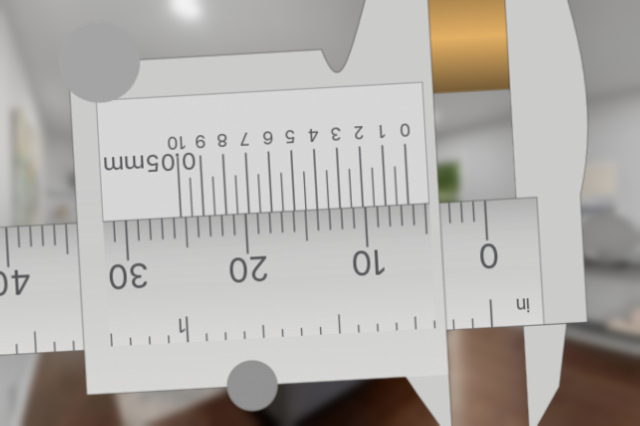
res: 6.4
